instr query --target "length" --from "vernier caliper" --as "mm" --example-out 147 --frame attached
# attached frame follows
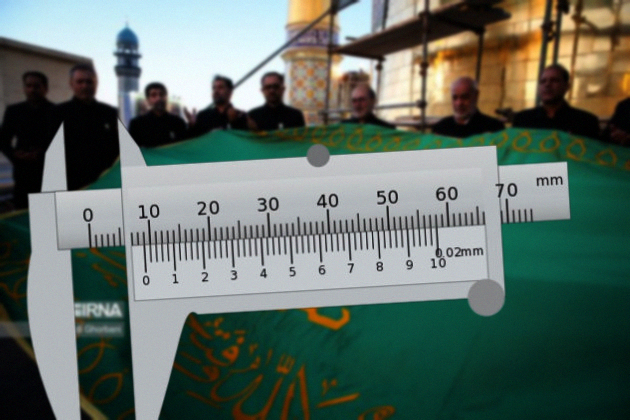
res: 9.0
